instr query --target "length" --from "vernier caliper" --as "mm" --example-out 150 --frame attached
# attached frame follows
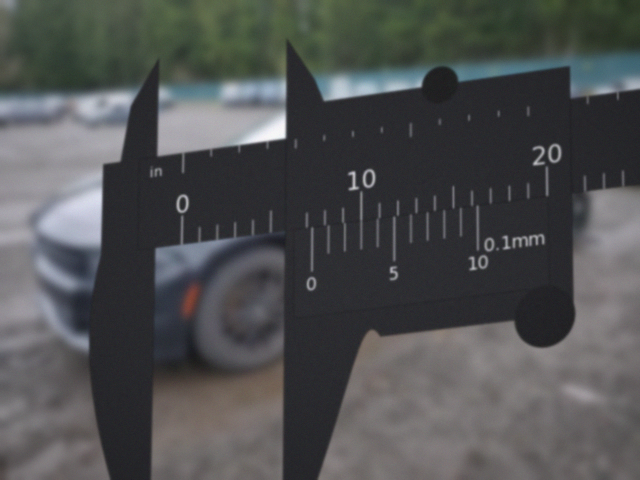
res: 7.3
